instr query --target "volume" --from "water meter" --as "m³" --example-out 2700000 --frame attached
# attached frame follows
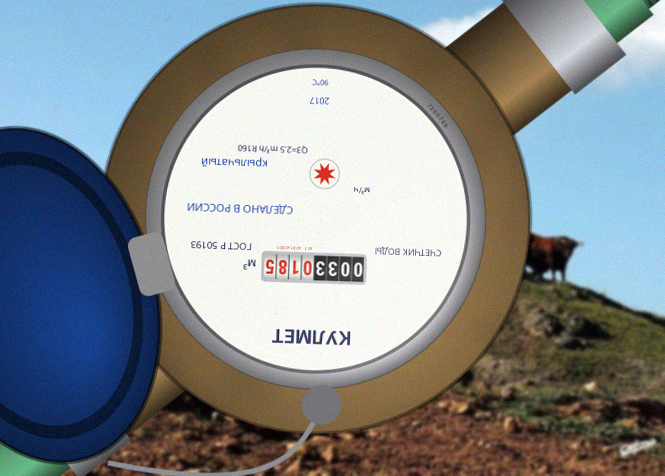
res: 33.0185
